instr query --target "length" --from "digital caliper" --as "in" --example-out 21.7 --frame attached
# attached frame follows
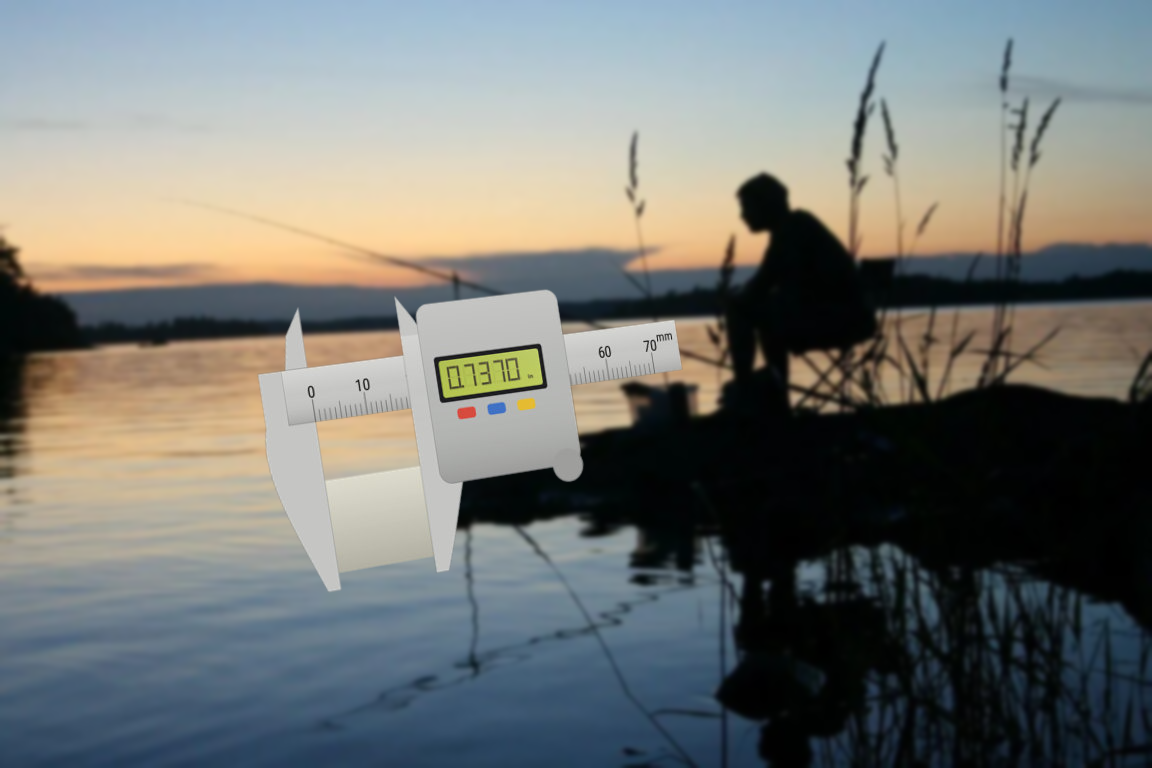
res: 0.7370
